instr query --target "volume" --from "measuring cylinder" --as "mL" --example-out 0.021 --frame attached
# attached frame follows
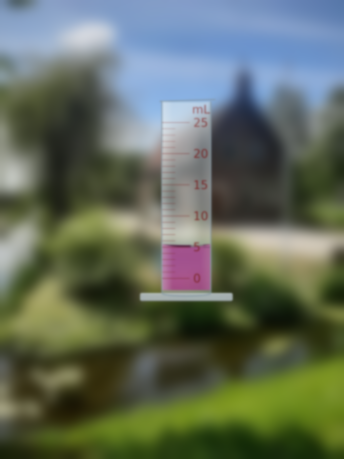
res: 5
